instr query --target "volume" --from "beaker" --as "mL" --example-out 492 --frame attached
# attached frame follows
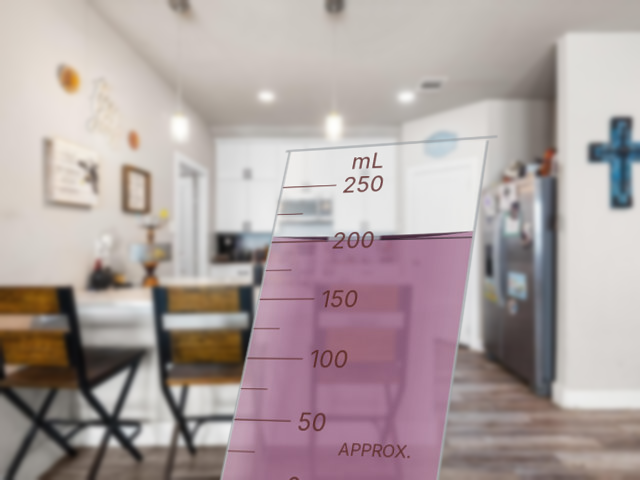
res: 200
